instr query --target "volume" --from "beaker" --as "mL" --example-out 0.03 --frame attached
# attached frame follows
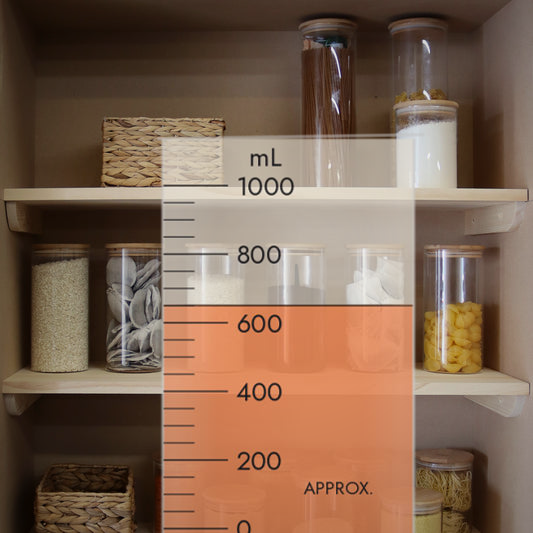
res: 650
